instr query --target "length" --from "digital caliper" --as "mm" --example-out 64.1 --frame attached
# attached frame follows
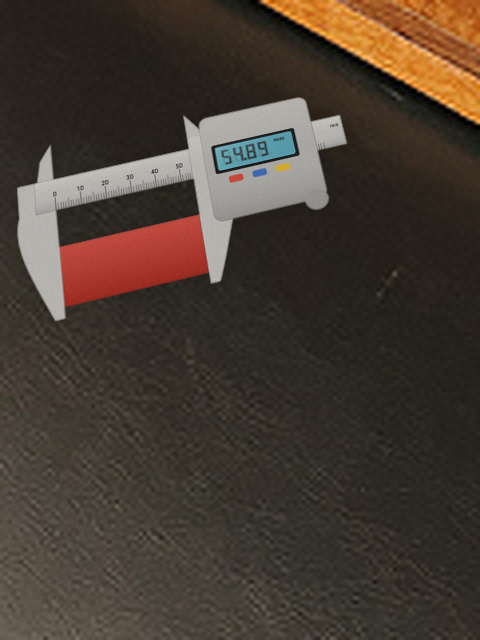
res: 54.89
